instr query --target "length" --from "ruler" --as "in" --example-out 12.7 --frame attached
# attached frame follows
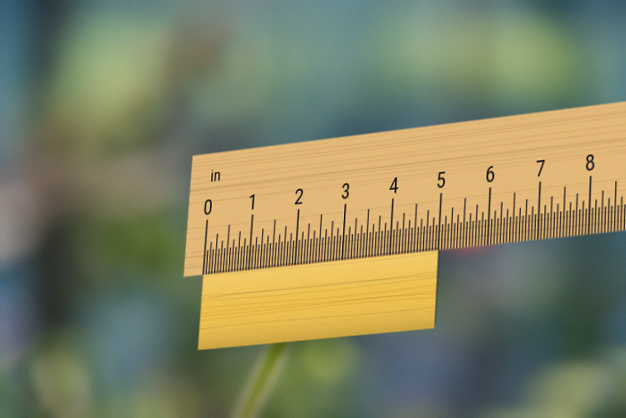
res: 5
